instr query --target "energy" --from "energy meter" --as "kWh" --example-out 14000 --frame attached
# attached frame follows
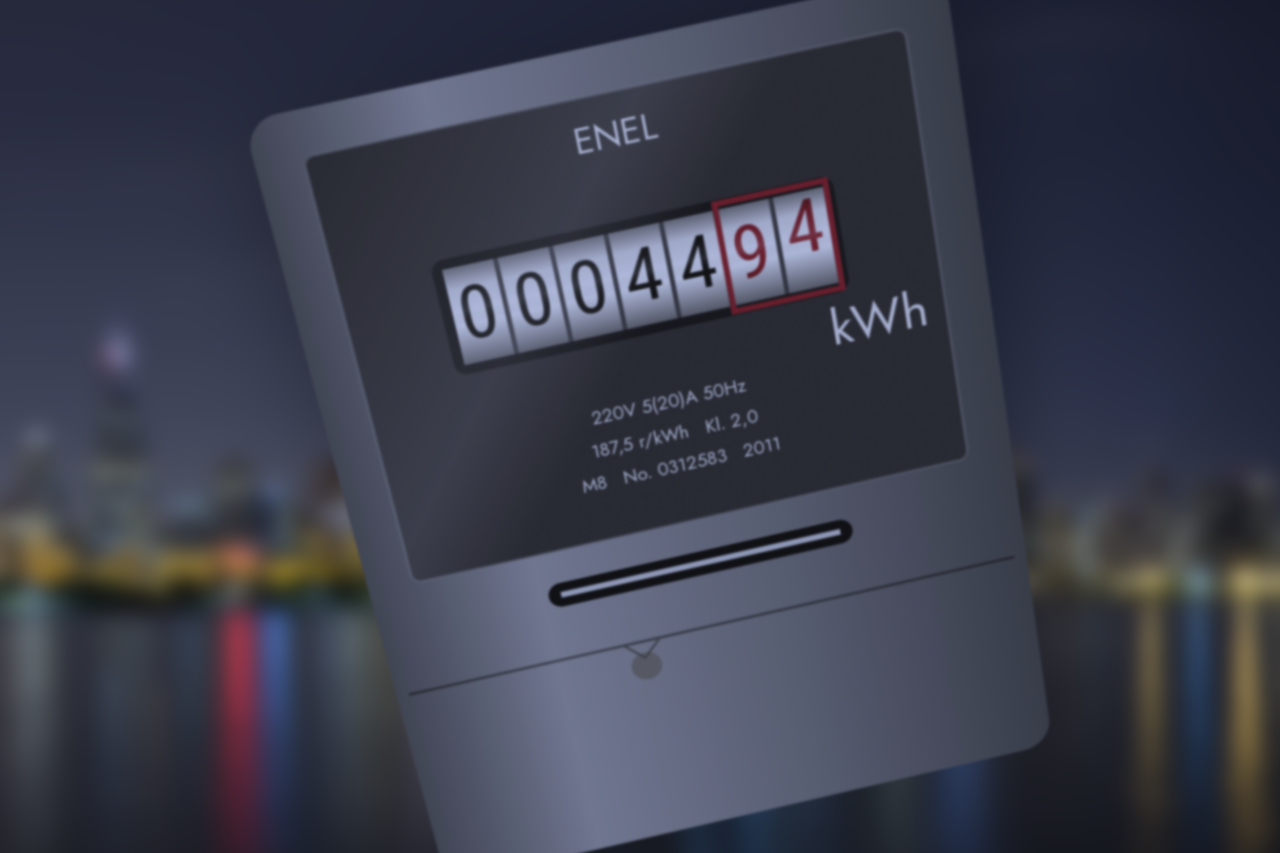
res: 44.94
